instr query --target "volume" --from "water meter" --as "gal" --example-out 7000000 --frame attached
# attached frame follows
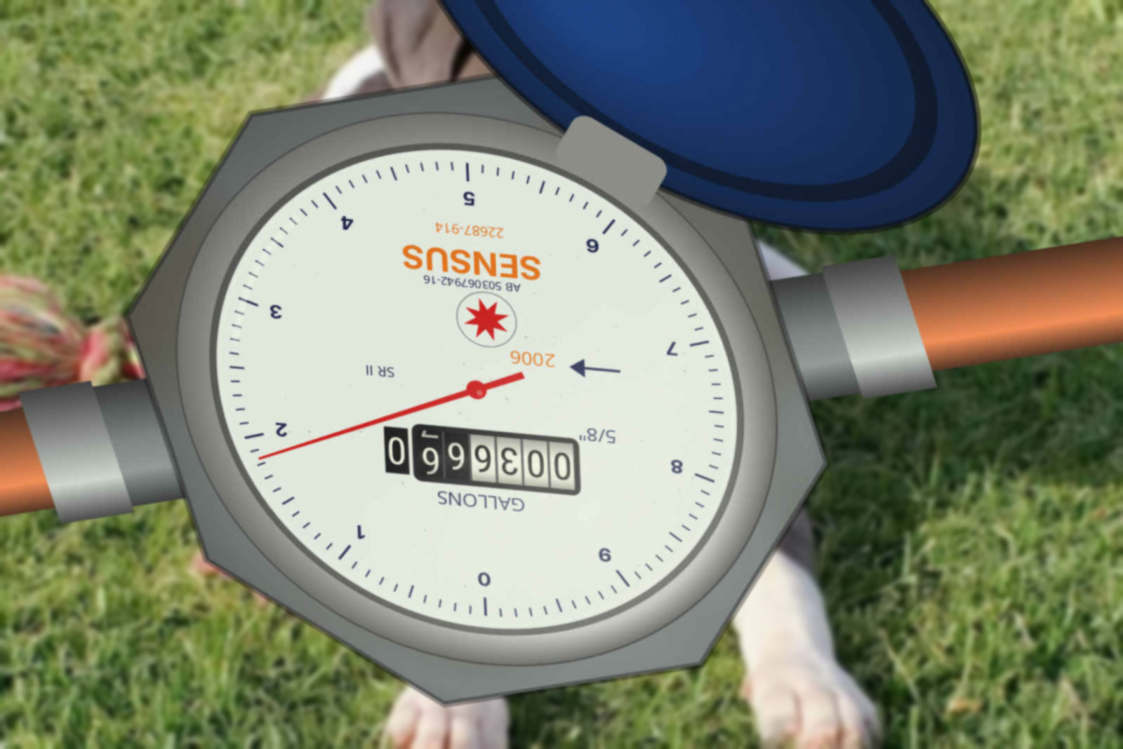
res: 36661.8
